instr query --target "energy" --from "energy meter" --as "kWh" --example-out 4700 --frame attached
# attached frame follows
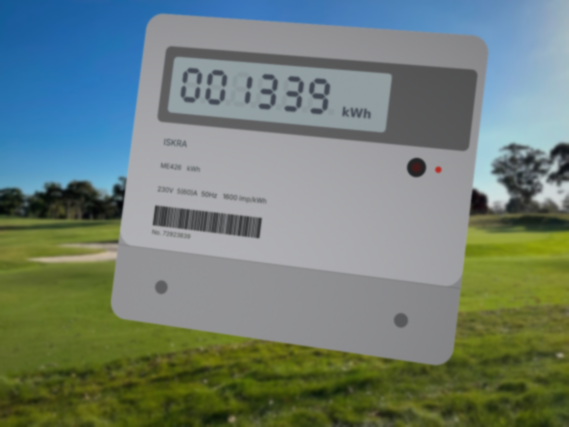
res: 1339
